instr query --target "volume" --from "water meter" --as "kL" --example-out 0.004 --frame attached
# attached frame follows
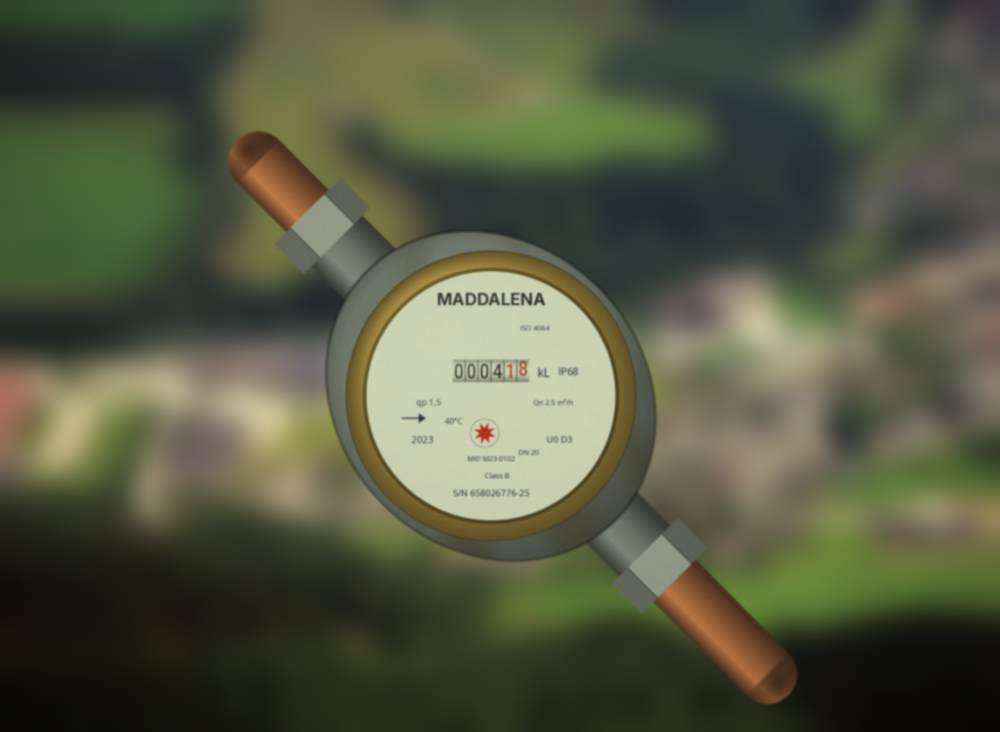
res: 4.18
